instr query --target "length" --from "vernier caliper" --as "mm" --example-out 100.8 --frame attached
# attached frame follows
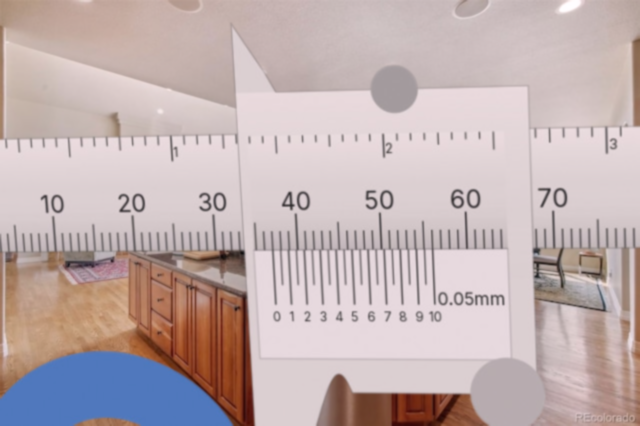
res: 37.0
